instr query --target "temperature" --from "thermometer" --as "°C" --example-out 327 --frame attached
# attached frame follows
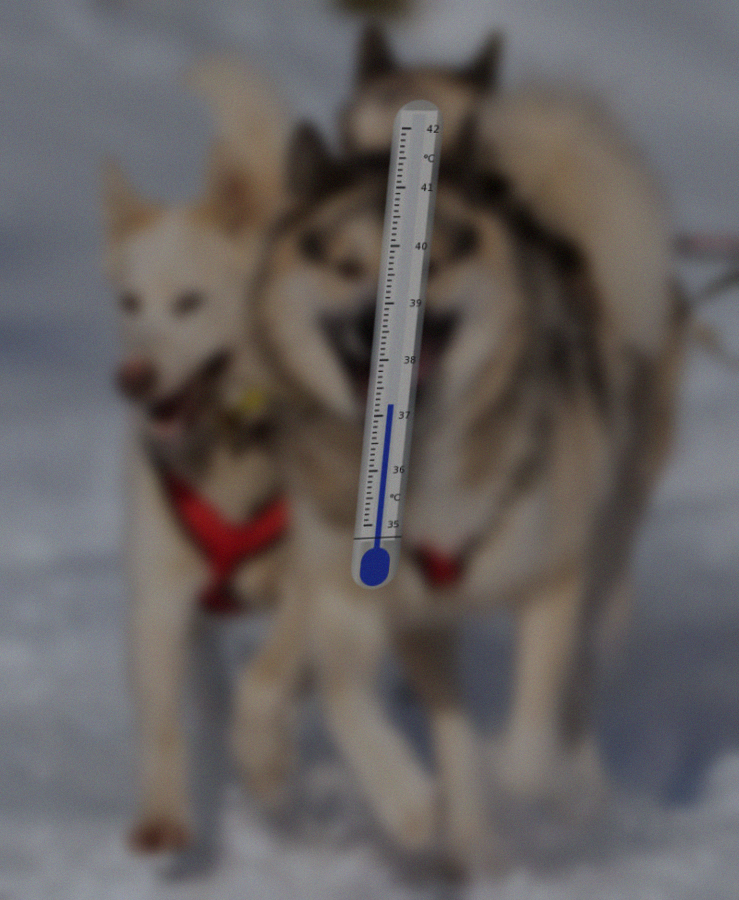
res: 37.2
